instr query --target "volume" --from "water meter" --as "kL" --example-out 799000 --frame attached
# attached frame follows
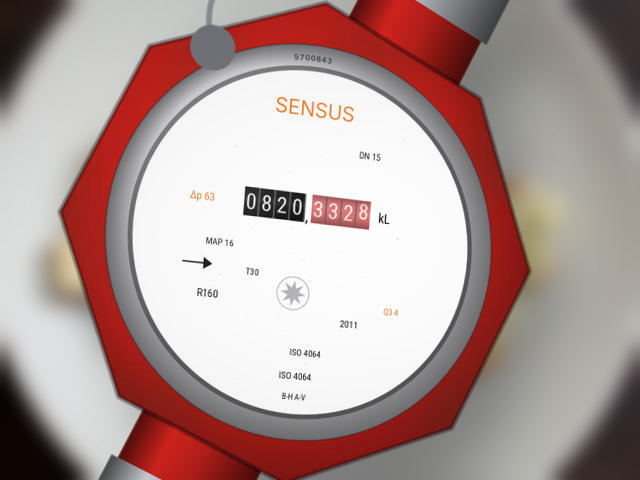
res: 820.3328
